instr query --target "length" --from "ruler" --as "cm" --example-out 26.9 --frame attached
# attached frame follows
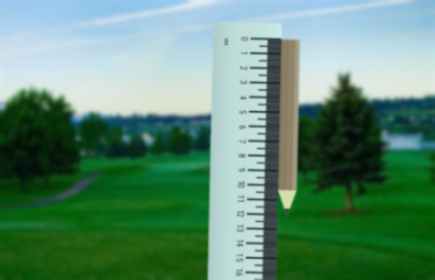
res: 12
